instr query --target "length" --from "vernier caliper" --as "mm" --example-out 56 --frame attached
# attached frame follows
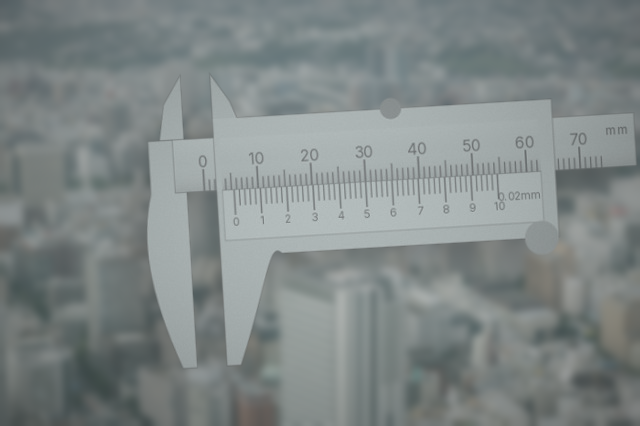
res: 5.5
